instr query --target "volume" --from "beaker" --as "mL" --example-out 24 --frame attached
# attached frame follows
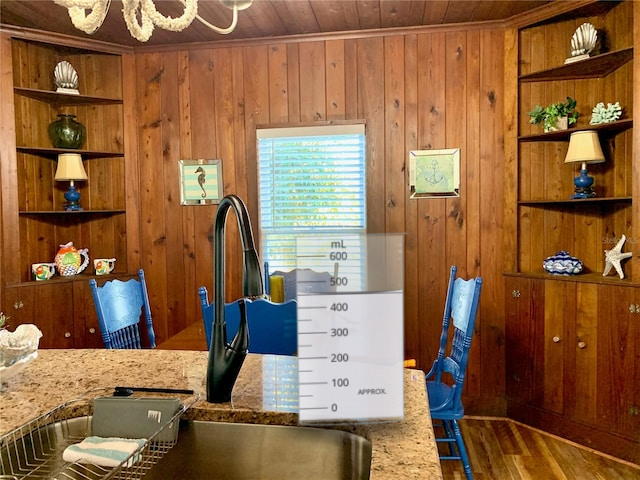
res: 450
